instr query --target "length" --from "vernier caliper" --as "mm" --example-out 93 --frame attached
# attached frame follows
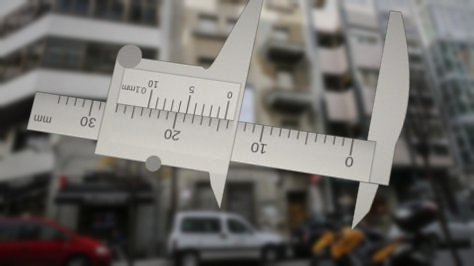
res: 14.4
